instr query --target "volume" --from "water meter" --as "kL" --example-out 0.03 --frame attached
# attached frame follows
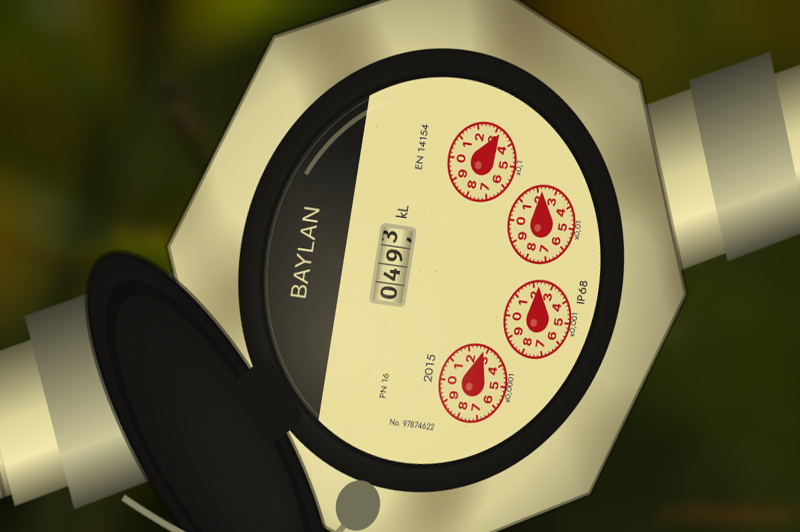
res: 493.3222
